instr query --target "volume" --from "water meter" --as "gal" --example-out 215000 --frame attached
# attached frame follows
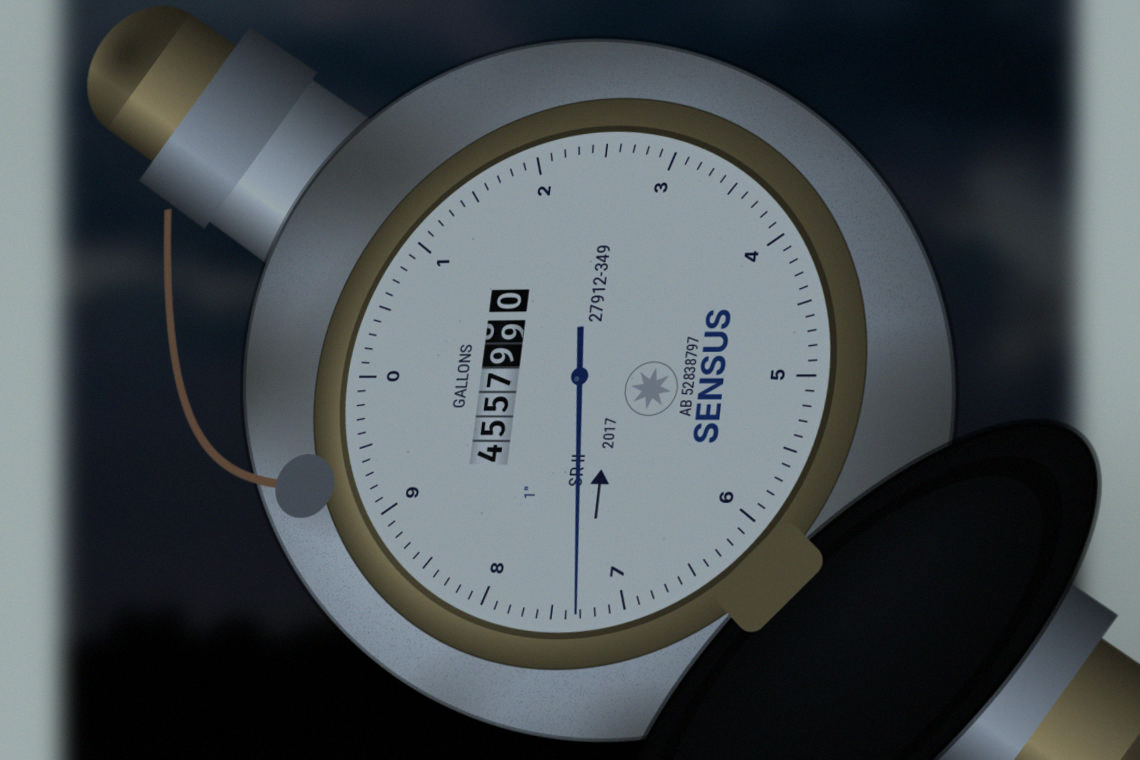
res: 4557987.3
